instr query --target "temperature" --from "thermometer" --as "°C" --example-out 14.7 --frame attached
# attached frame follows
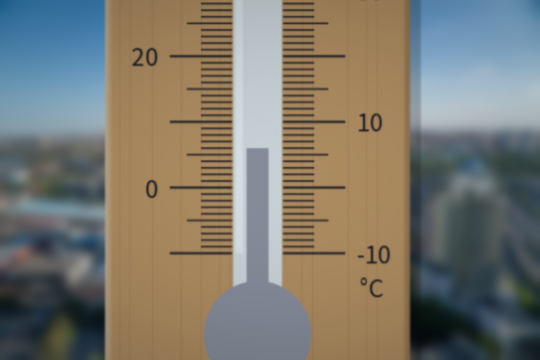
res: 6
